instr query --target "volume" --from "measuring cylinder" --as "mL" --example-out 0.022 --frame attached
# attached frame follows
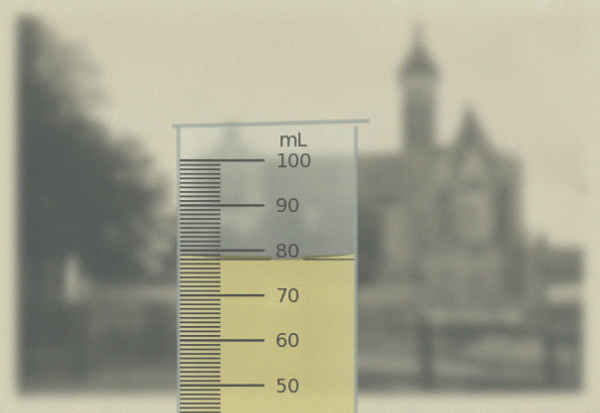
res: 78
